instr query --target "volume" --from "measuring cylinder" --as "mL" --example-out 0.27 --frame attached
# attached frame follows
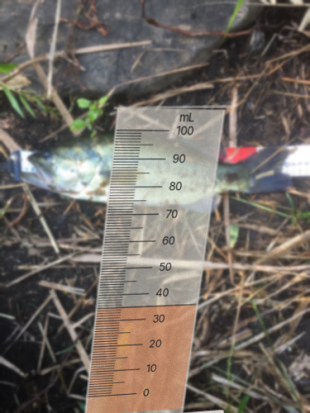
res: 35
